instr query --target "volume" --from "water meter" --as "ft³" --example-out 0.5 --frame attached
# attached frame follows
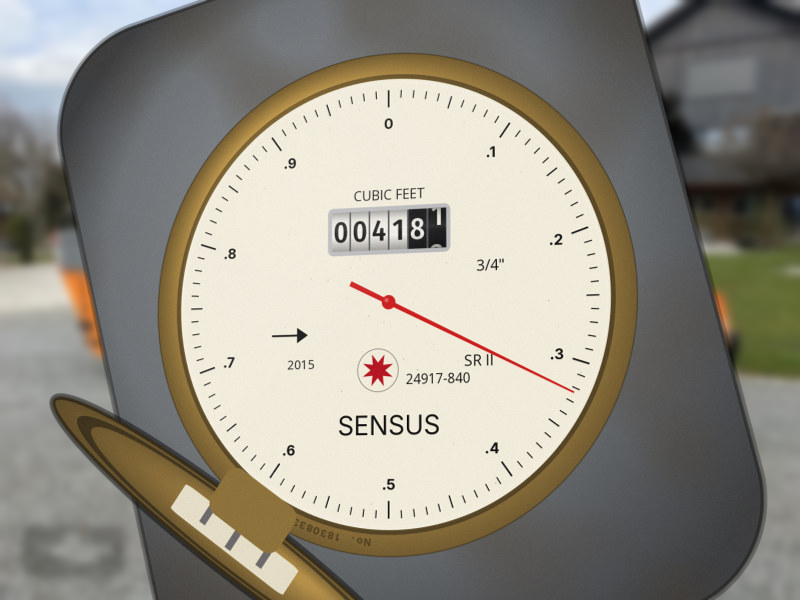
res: 4181.32
